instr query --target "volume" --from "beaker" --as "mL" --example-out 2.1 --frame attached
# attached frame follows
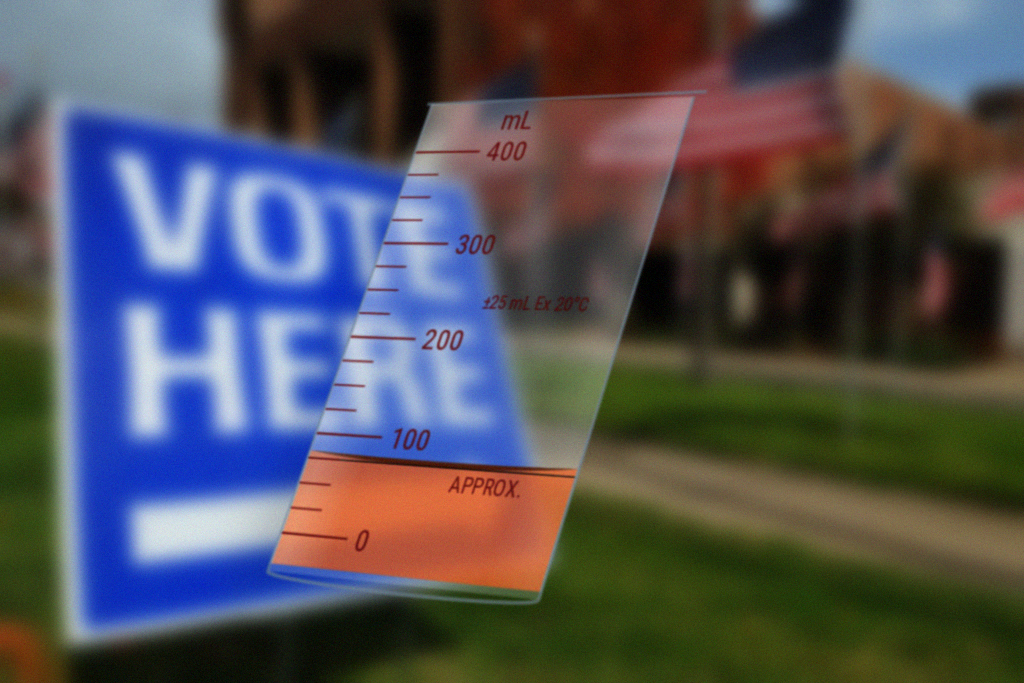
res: 75
